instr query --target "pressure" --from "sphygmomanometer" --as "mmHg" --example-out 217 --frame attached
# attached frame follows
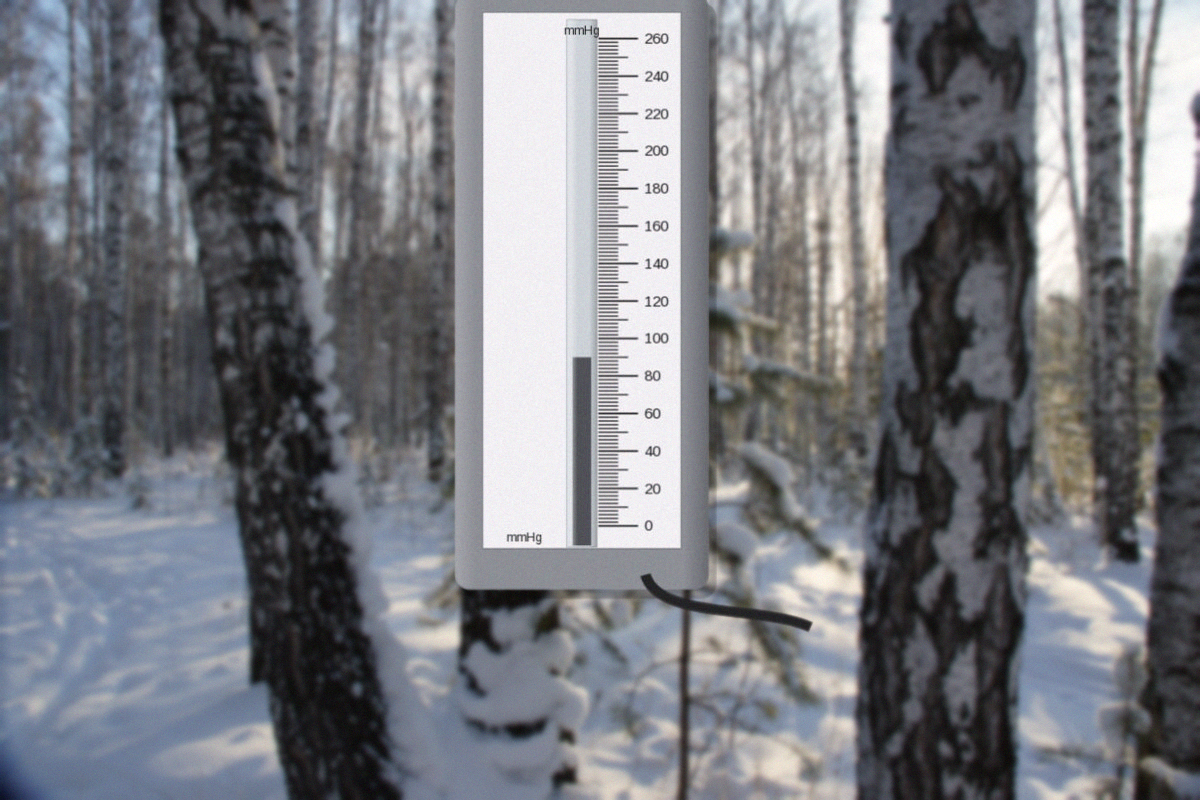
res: 90
